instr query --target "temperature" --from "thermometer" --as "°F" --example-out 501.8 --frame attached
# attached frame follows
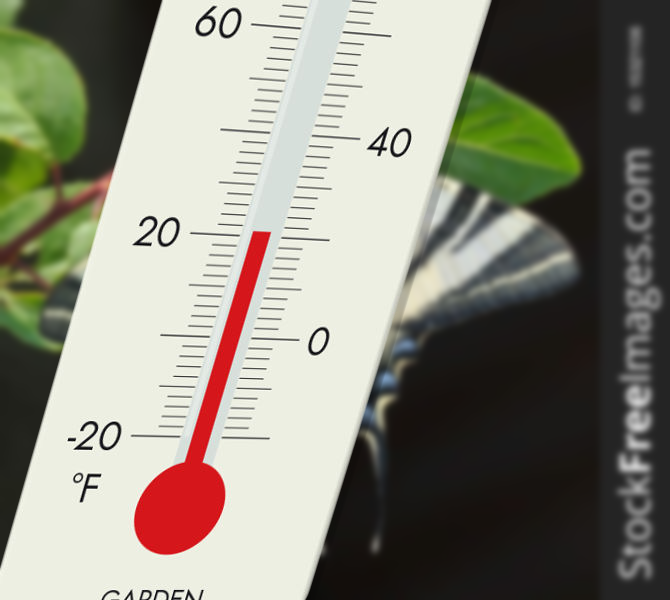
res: 21
